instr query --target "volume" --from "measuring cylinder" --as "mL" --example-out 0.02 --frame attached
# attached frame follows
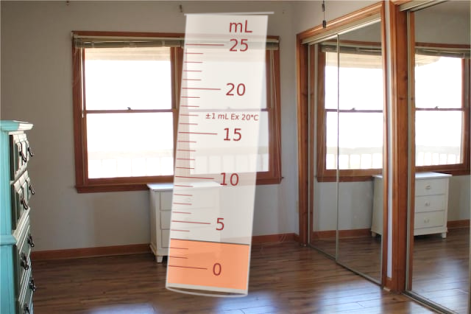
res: 3
